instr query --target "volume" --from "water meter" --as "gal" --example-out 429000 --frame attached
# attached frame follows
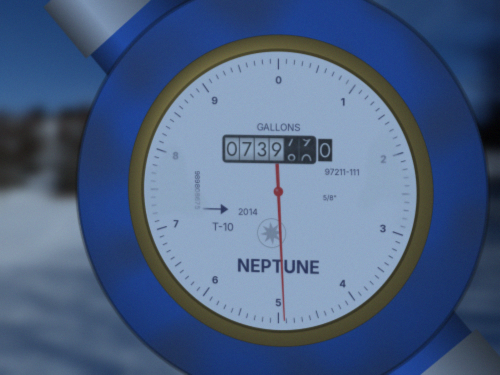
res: 739794.9
